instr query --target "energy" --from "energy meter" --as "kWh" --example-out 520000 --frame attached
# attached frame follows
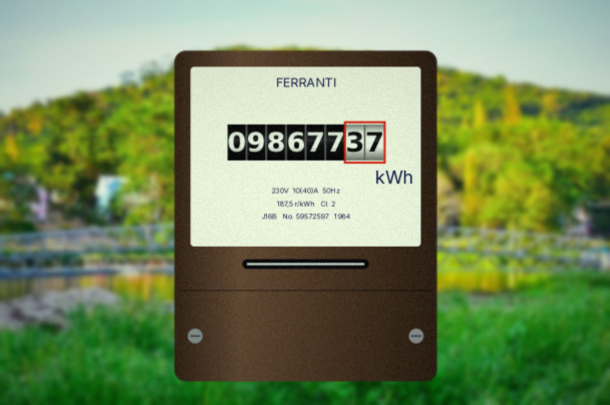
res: 98677.37
